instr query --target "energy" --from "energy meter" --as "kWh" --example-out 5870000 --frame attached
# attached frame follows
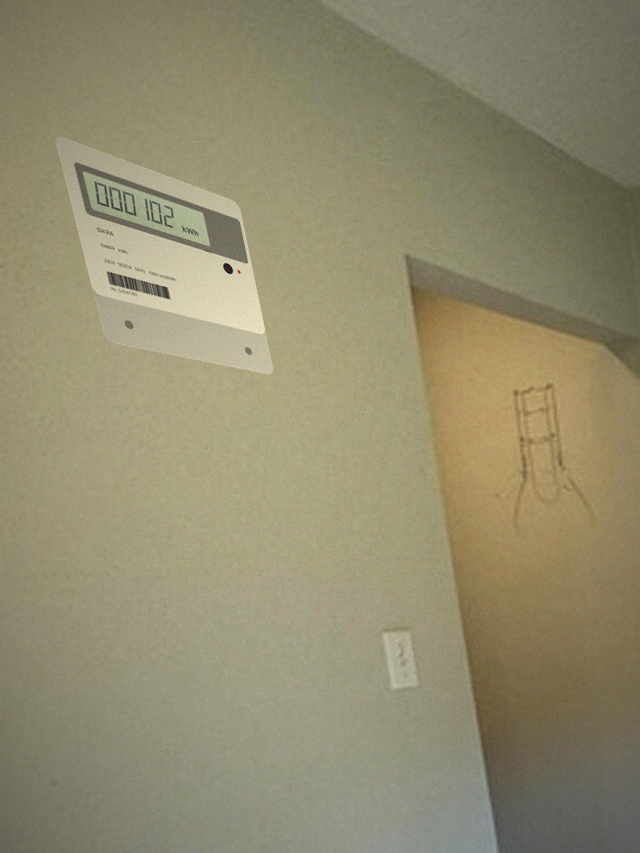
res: 102
